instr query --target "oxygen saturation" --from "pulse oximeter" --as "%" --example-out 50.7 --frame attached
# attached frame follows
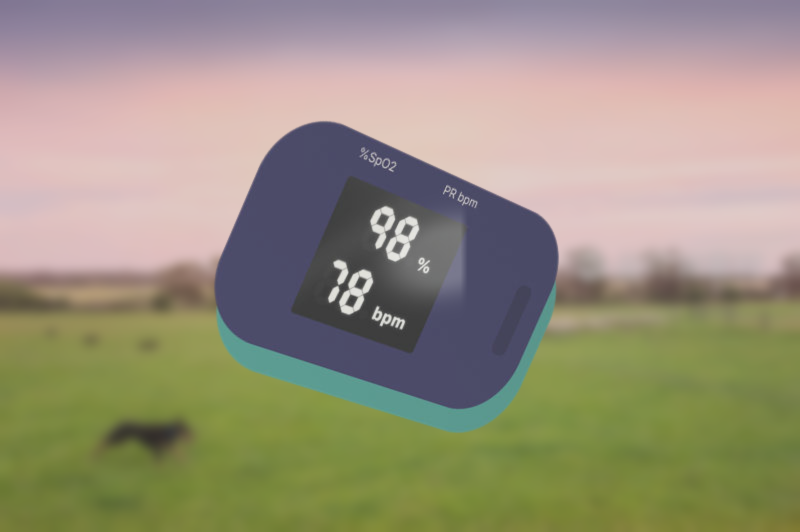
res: 98
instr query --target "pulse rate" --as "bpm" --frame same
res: 78
